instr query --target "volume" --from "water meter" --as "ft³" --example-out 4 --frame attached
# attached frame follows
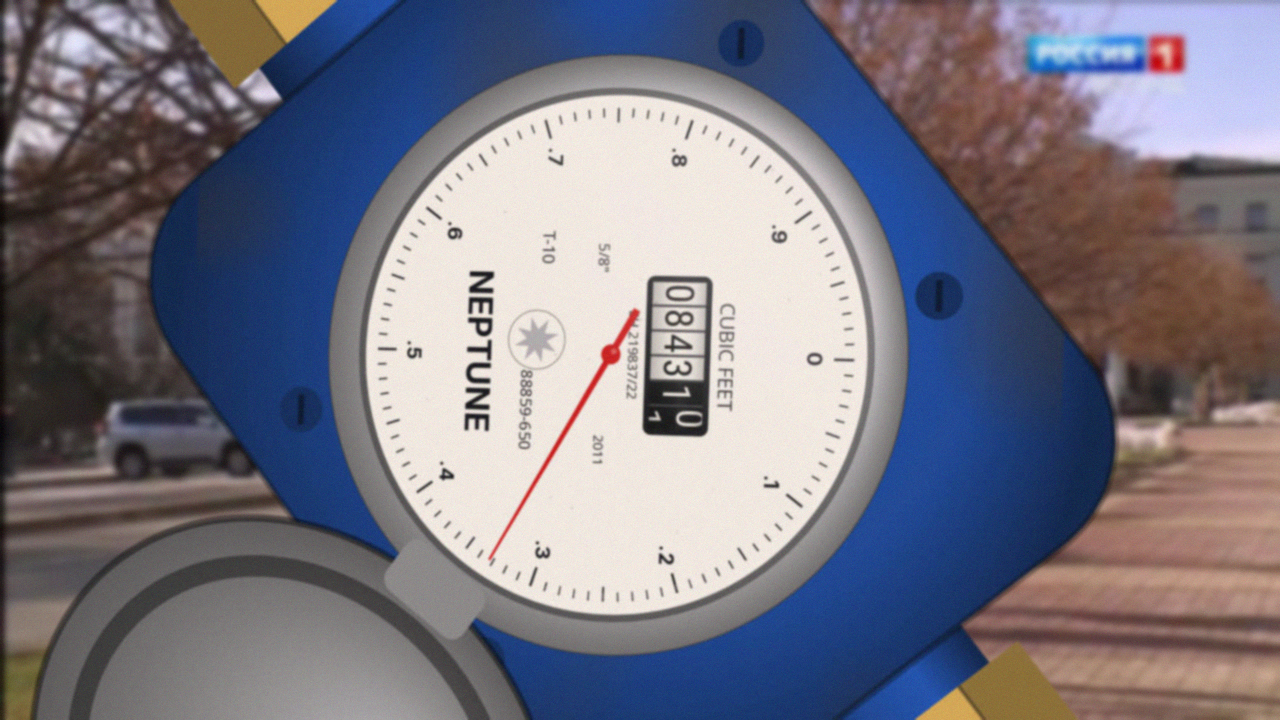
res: 84310.33
